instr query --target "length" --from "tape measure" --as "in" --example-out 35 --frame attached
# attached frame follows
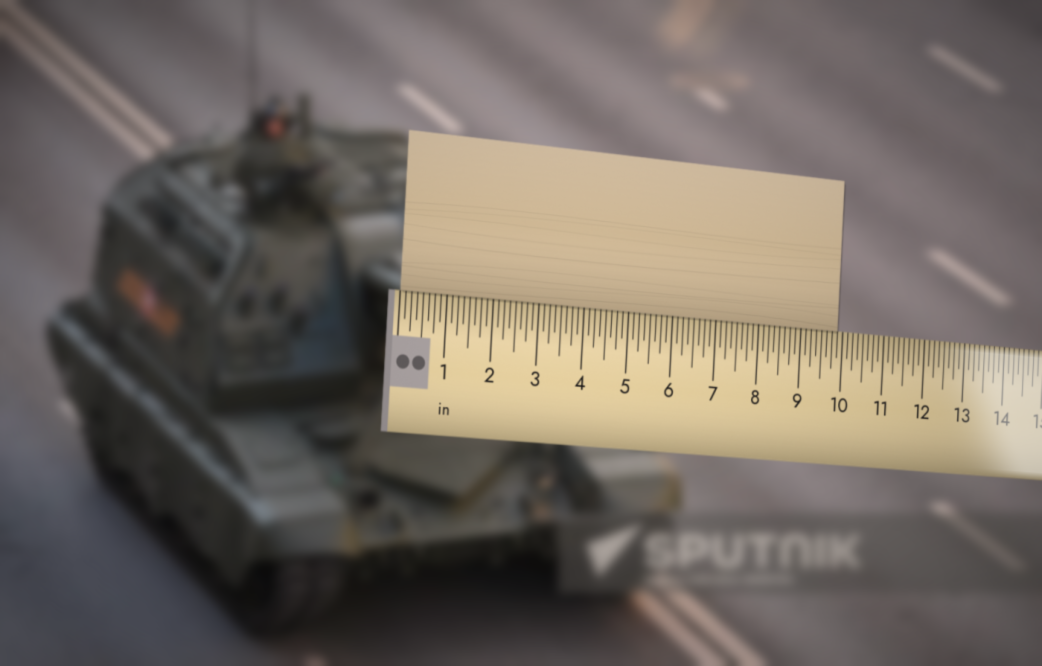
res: 9.875
